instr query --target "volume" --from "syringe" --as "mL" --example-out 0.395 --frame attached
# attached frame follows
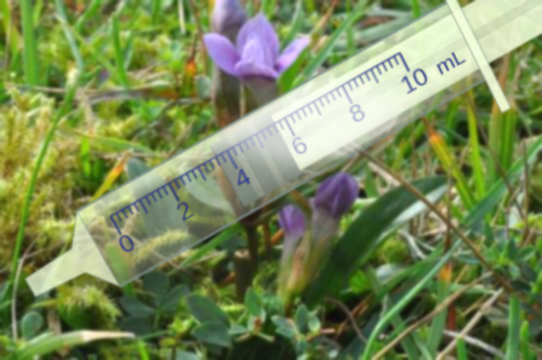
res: 3.6
